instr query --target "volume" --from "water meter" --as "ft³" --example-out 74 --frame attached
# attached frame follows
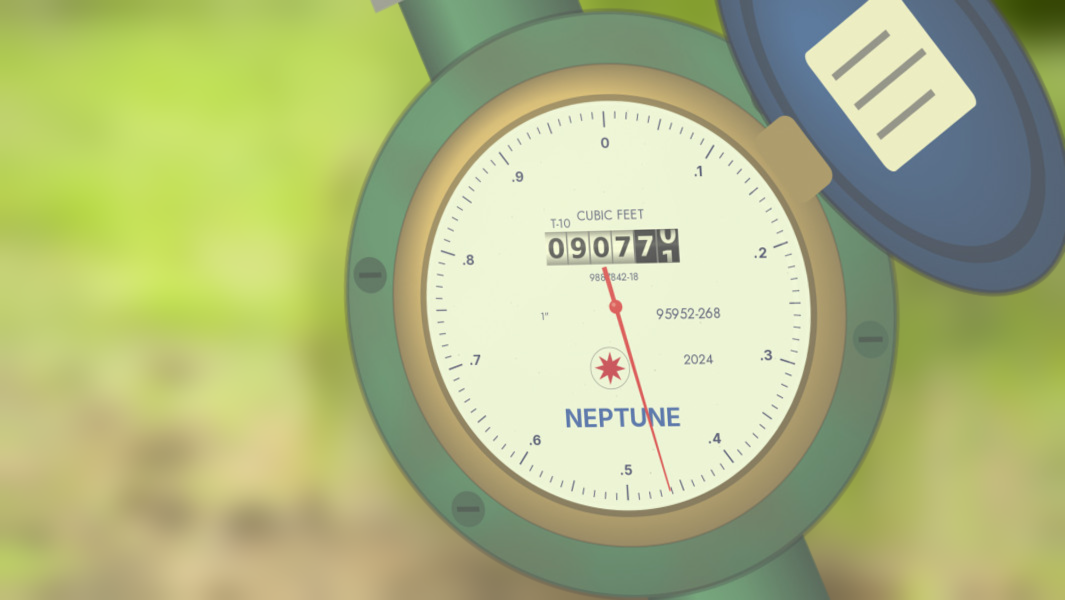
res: 90770.46
